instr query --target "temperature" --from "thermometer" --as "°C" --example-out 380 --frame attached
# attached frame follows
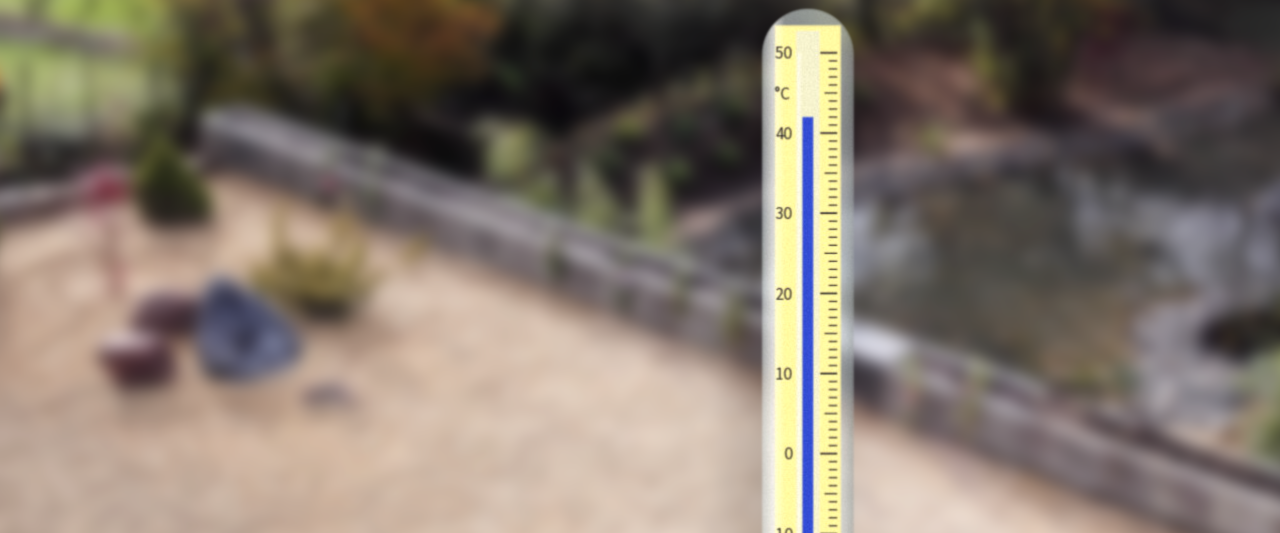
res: 42
